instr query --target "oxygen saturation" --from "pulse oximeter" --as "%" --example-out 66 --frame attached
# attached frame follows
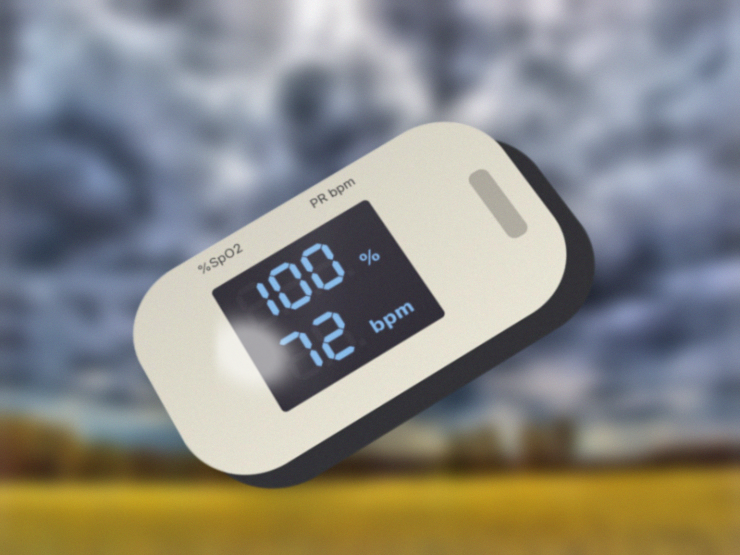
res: 100
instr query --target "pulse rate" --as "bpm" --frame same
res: 72
